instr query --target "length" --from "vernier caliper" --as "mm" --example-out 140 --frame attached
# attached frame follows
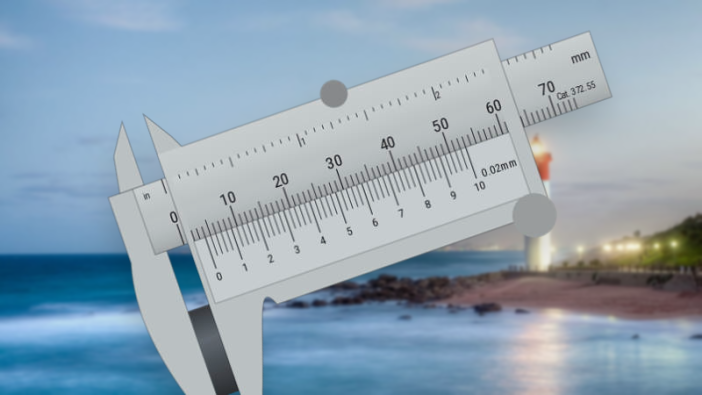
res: 4.0
